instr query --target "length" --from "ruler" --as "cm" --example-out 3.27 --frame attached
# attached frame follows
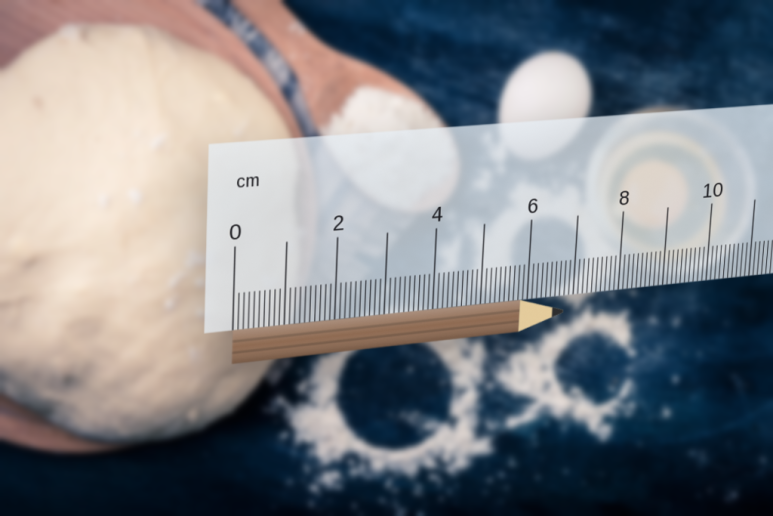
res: 6.8
